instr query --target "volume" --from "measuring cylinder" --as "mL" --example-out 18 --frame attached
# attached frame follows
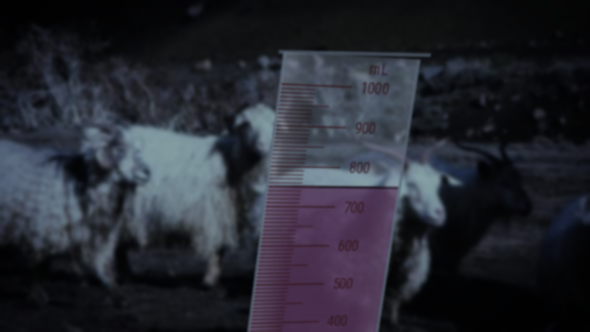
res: 750
